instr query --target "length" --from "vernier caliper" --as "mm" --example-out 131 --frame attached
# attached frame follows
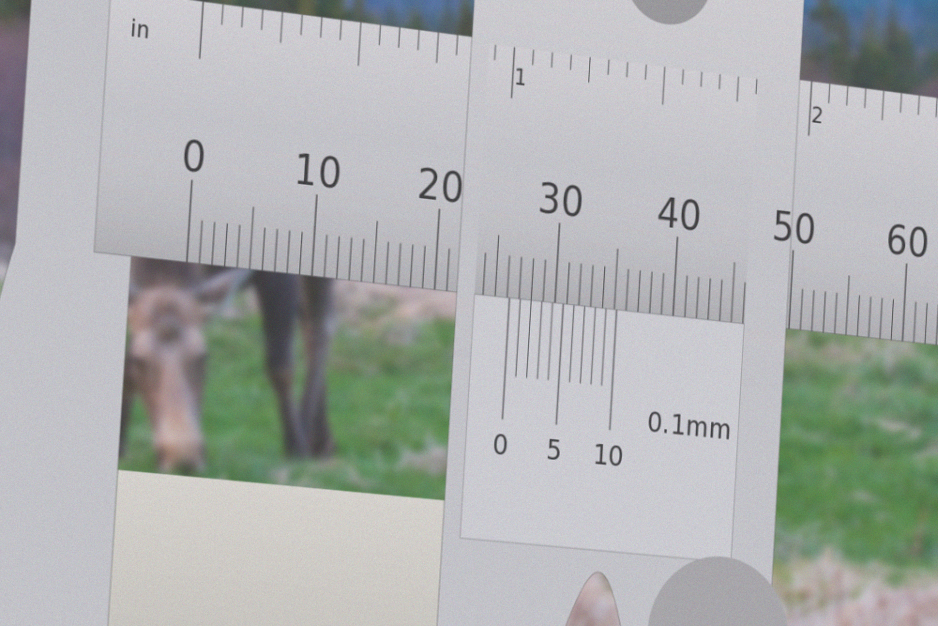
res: 26.2
